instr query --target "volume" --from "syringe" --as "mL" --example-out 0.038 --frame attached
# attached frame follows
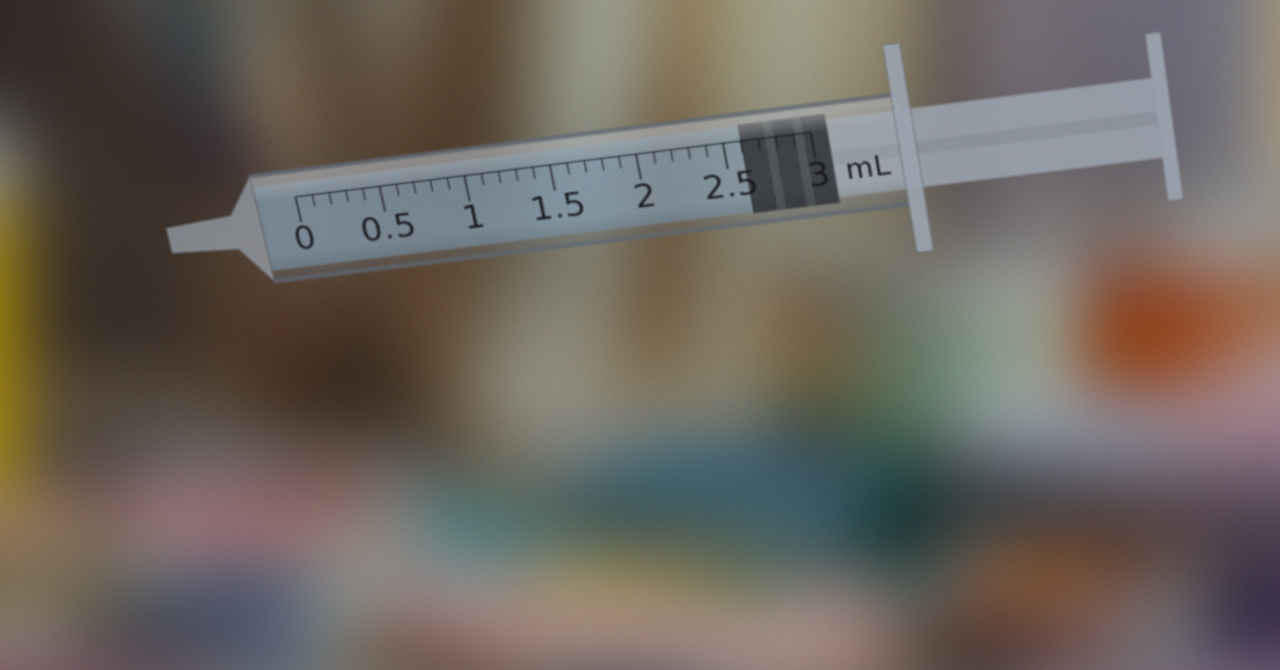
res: 2.6
